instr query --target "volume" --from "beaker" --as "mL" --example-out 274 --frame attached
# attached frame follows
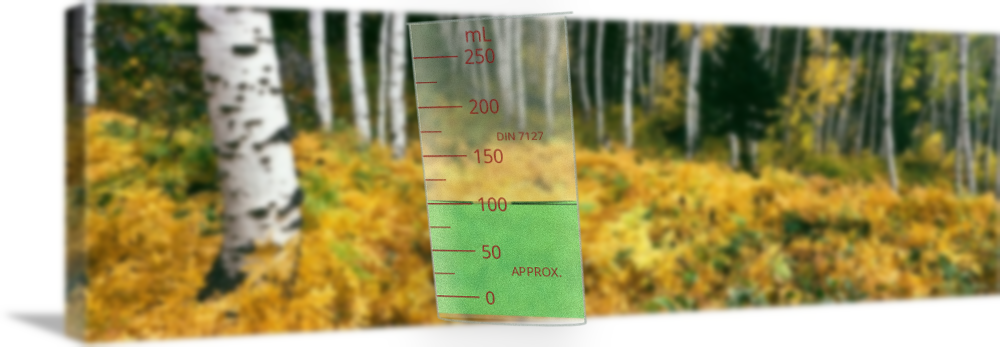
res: 100
